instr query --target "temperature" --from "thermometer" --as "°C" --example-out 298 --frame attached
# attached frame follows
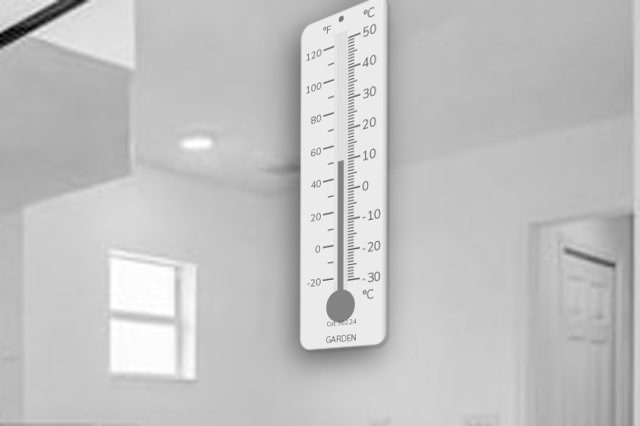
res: 10
